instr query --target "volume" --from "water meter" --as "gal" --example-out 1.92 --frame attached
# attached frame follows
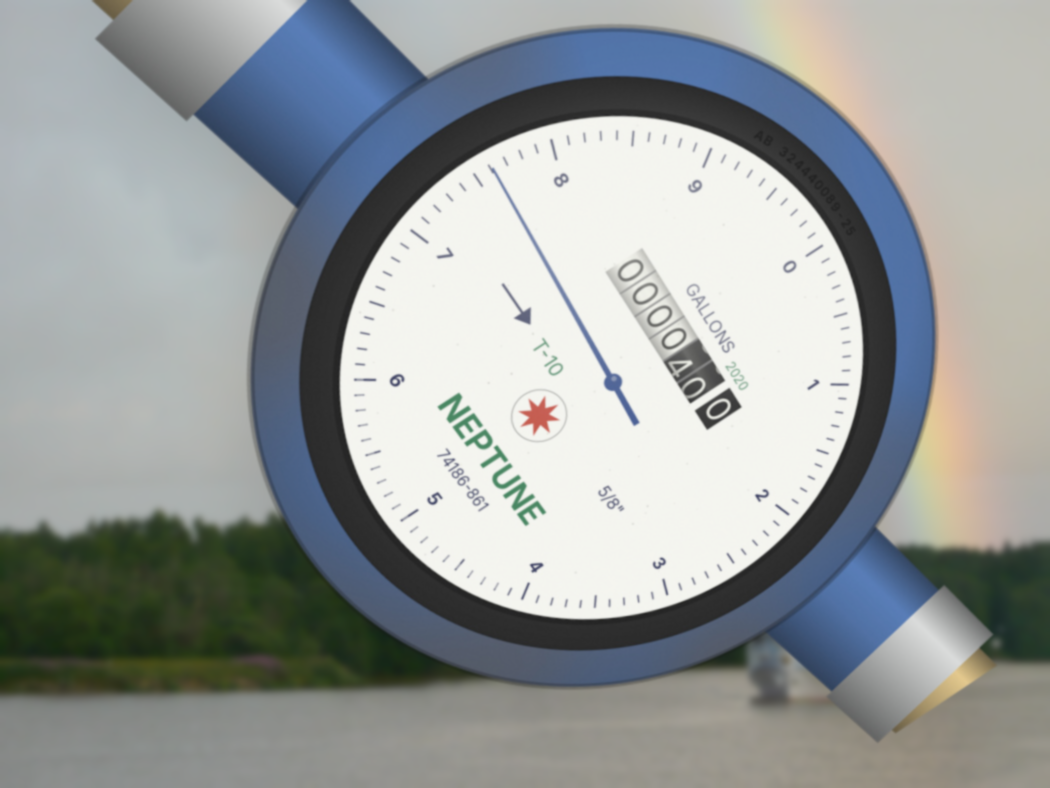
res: 397.6
